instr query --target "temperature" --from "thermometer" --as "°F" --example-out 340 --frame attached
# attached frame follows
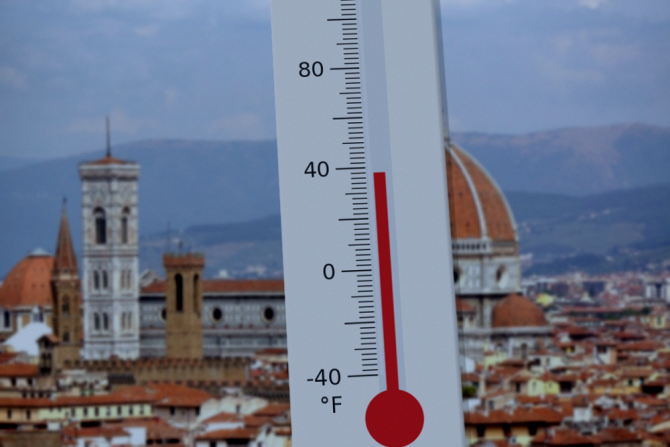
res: 38
